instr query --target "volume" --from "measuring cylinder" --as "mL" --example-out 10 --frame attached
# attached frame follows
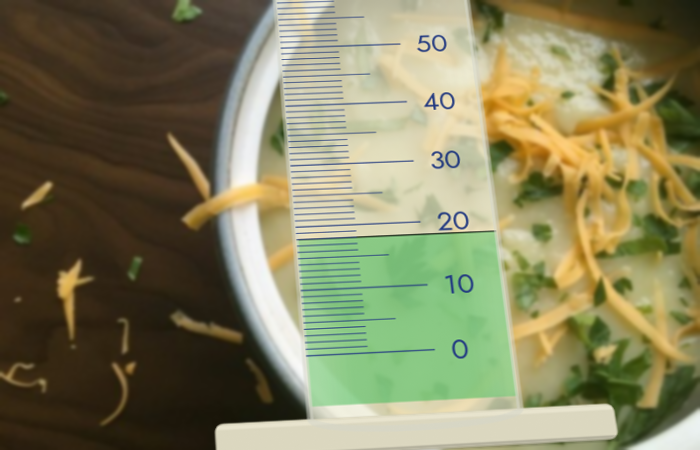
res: 18
